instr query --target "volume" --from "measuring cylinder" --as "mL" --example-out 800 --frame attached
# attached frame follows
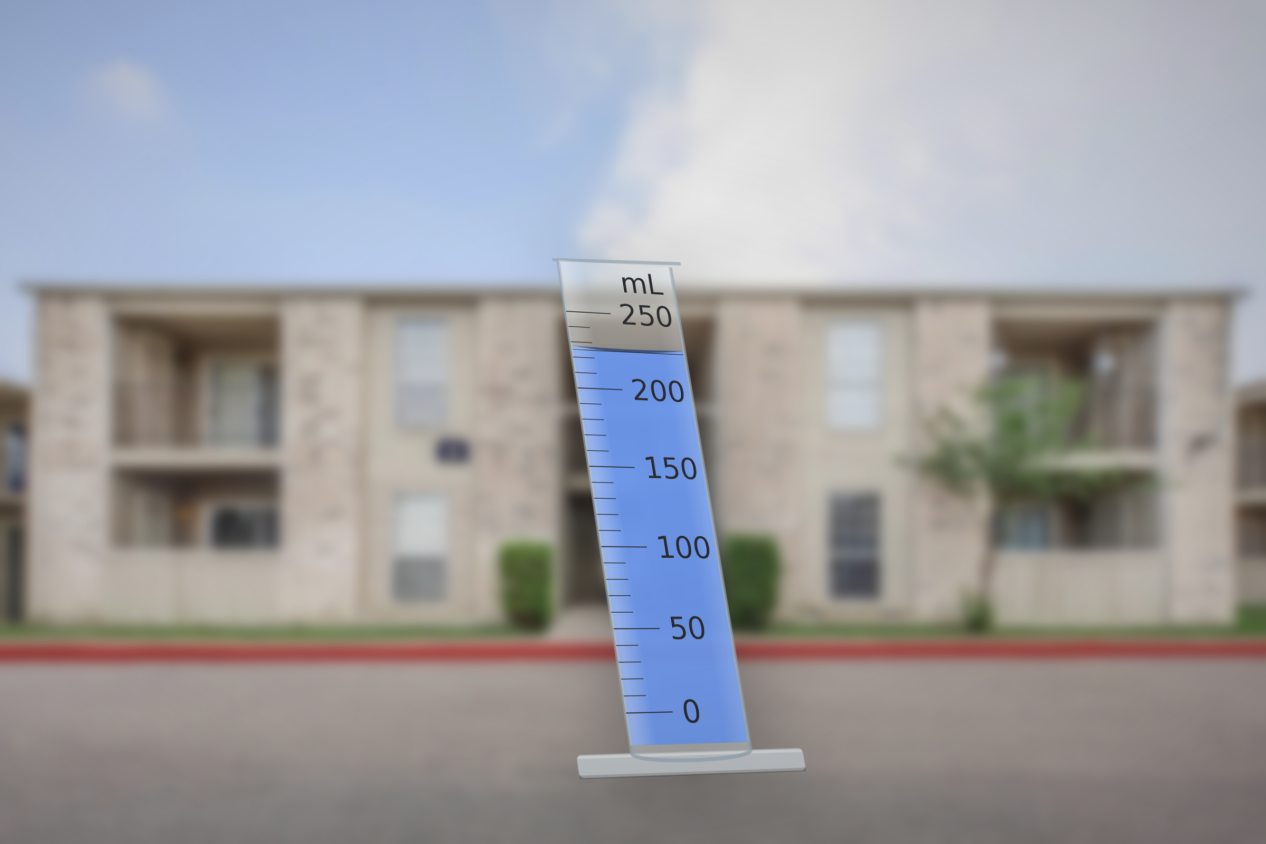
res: 225
